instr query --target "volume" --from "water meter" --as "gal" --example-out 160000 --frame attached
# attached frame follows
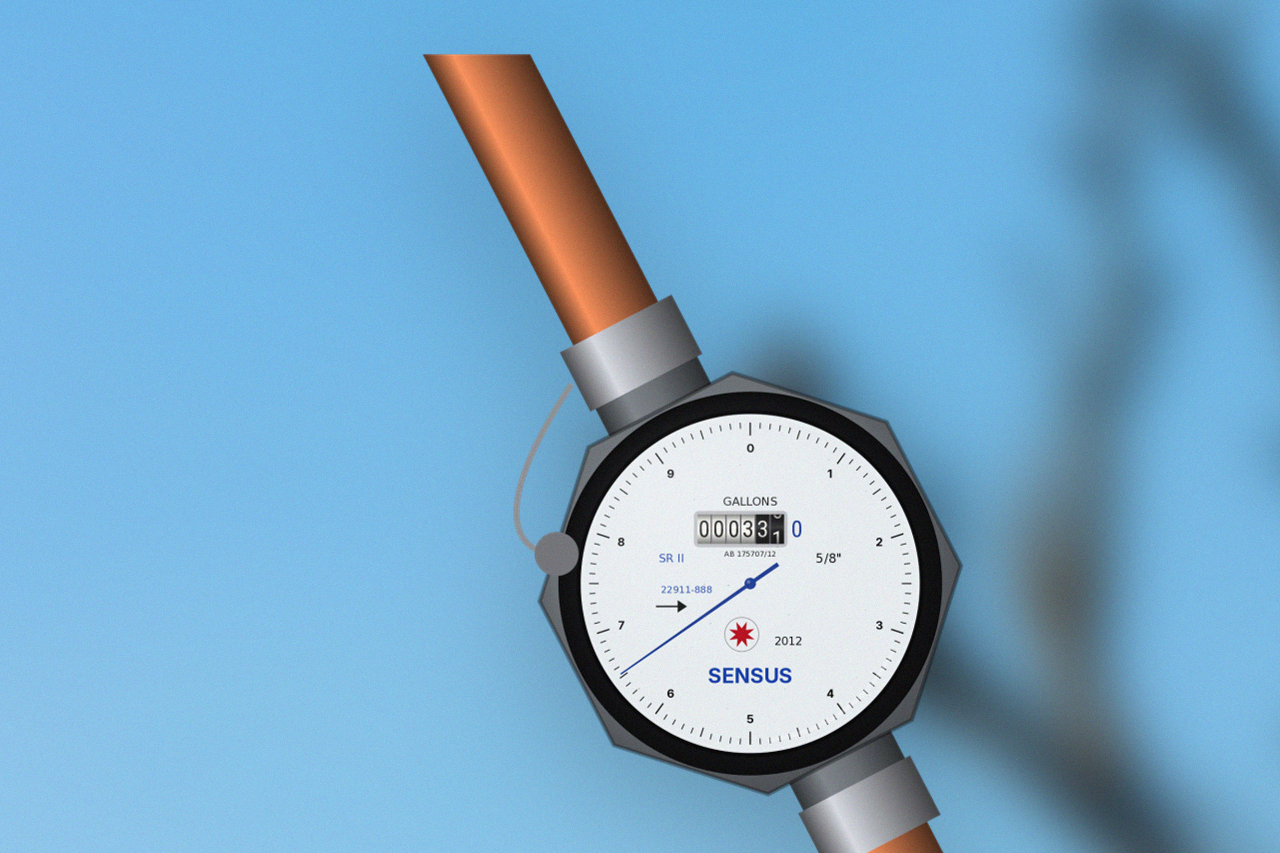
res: 3306.5
